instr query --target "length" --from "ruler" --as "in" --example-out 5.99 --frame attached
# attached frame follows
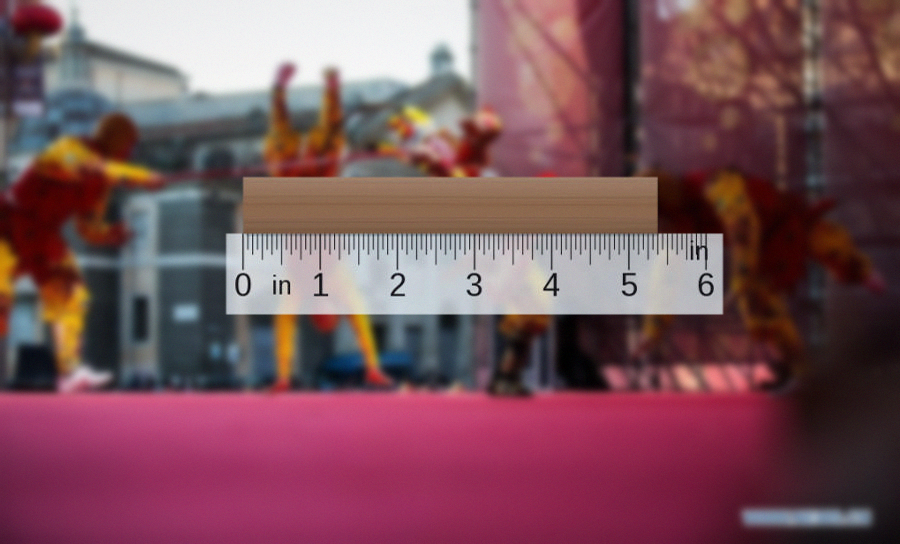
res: 5.375
